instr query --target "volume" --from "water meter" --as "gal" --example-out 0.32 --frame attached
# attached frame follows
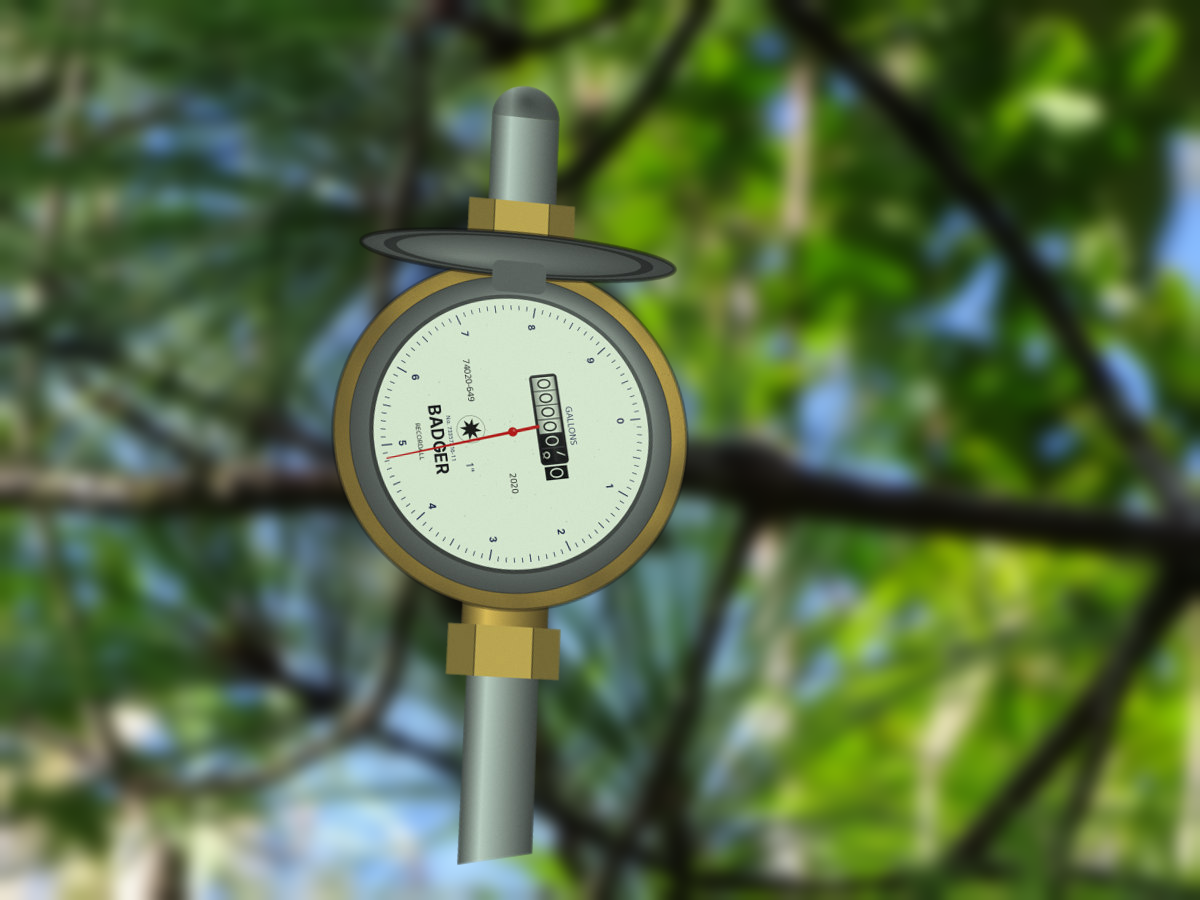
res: 74.8
